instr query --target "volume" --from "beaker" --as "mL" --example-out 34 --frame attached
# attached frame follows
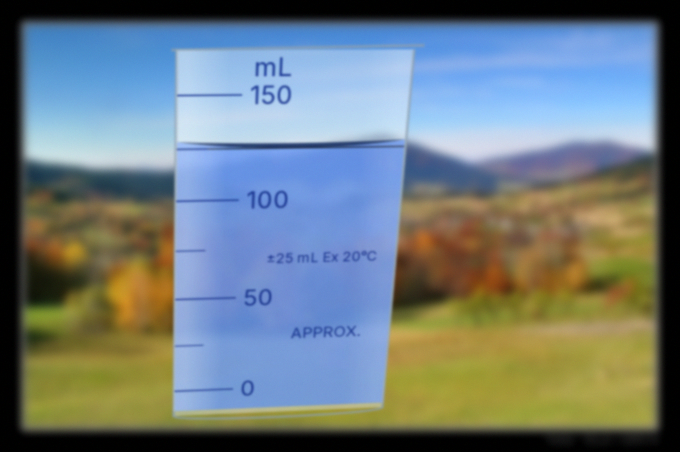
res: 125
